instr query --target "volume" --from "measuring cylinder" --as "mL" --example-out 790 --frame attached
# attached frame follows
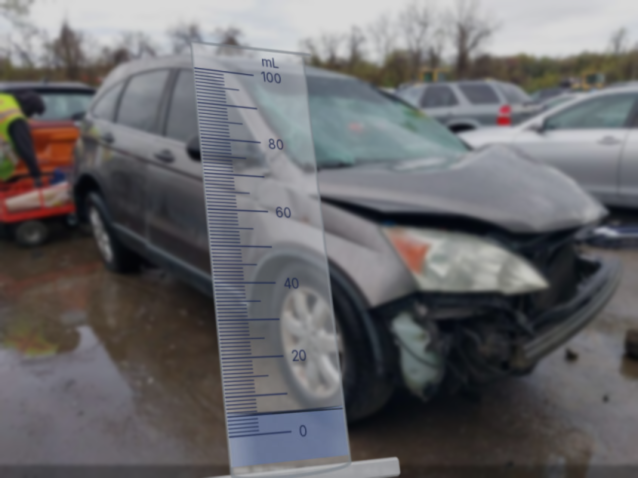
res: 5
